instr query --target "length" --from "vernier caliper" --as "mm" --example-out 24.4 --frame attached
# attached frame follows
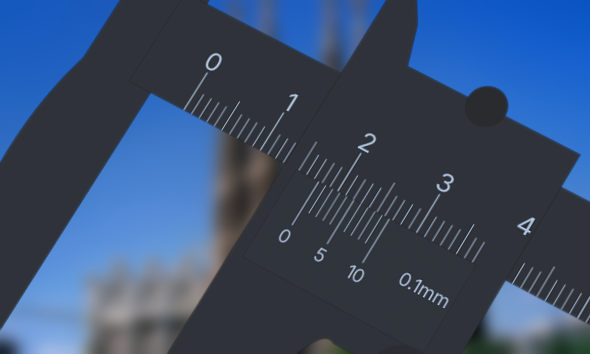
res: 17.6
